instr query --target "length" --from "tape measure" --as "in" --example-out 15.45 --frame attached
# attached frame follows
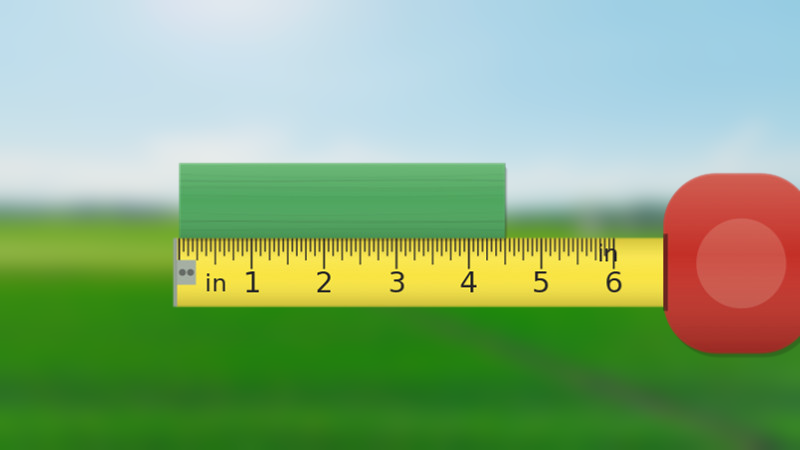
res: 4.5
